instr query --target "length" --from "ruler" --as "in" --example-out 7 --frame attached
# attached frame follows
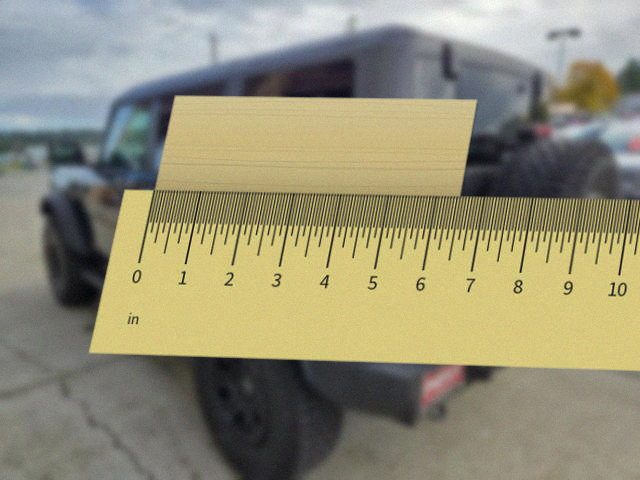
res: 6.5
